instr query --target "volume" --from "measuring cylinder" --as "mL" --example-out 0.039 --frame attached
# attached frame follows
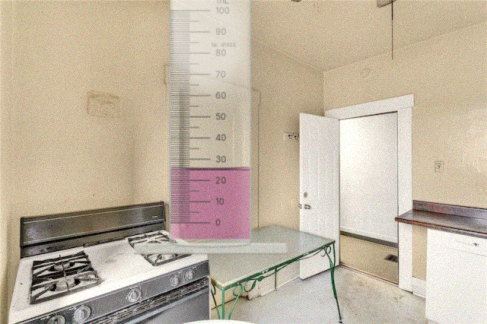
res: 25
